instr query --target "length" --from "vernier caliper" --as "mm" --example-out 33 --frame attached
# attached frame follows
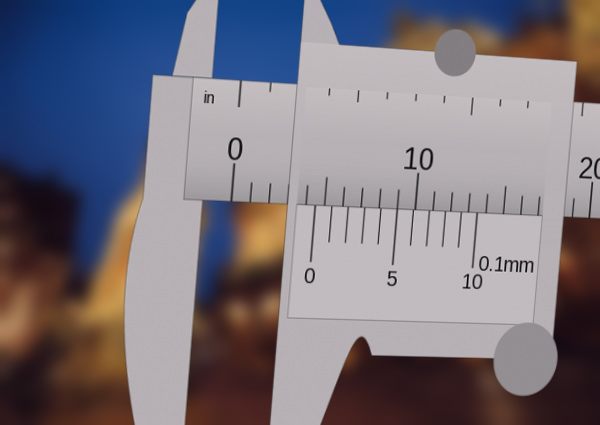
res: 4.5
